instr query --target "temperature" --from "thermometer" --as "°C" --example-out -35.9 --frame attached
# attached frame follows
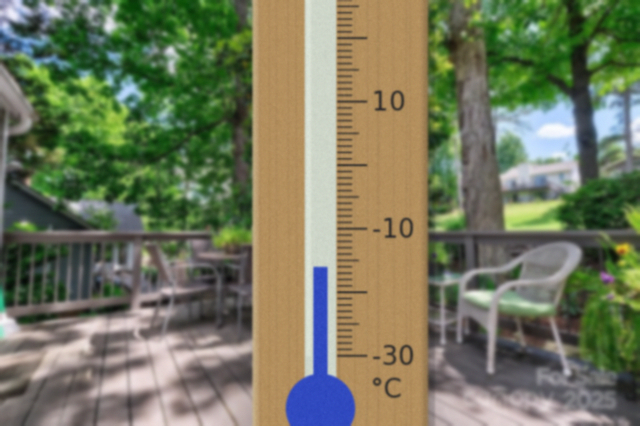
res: -16
